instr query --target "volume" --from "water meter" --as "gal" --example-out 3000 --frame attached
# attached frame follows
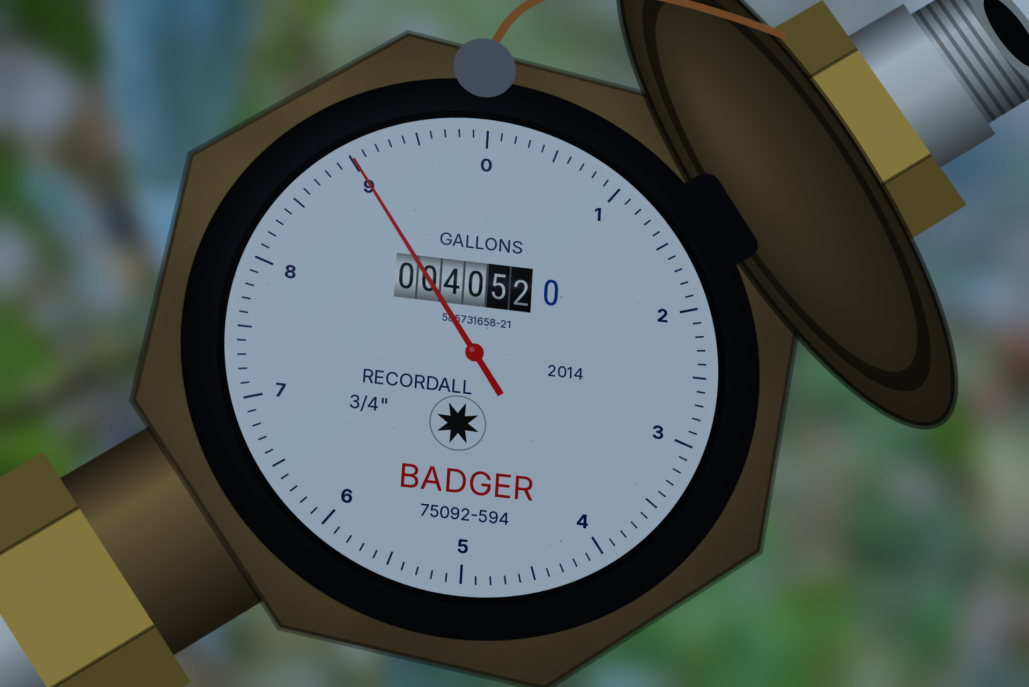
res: 40519.0
